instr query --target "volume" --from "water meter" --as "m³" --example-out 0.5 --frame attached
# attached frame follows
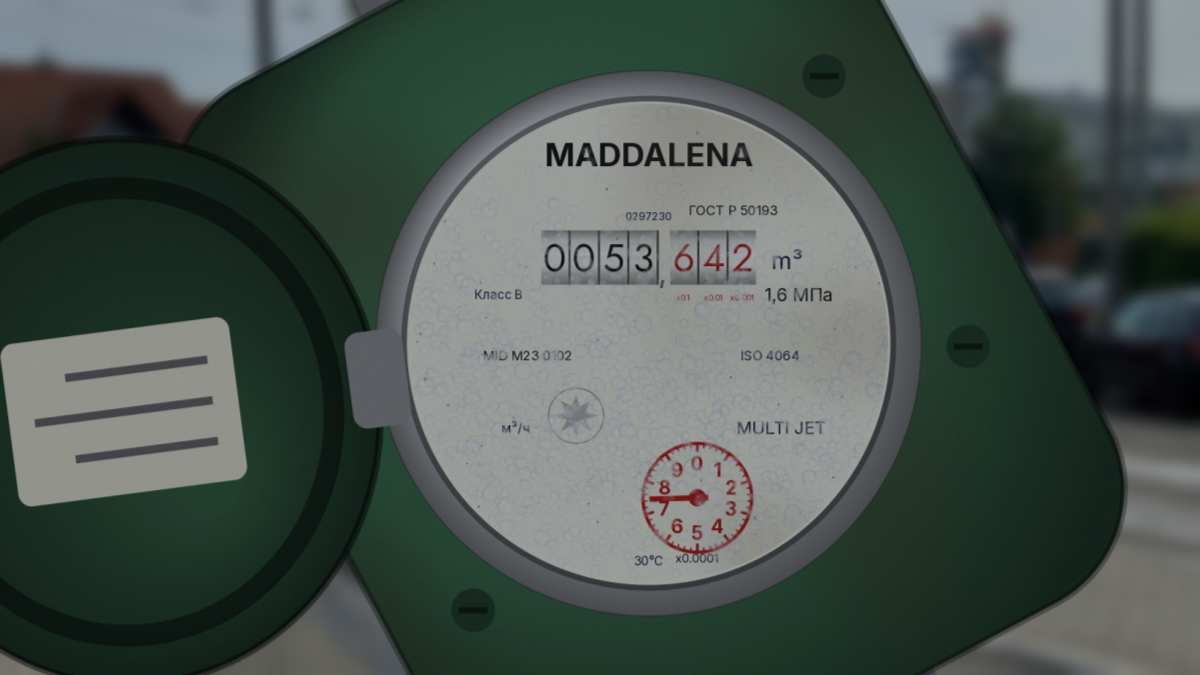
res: 53.6427
